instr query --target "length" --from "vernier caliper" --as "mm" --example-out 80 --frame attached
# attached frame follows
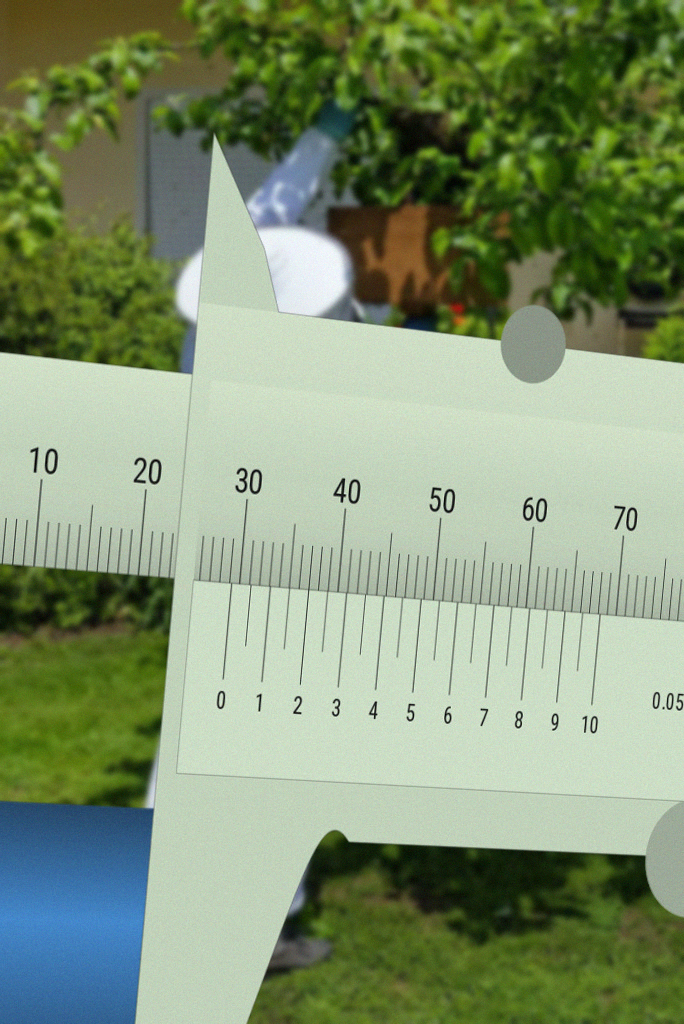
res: 29.2
